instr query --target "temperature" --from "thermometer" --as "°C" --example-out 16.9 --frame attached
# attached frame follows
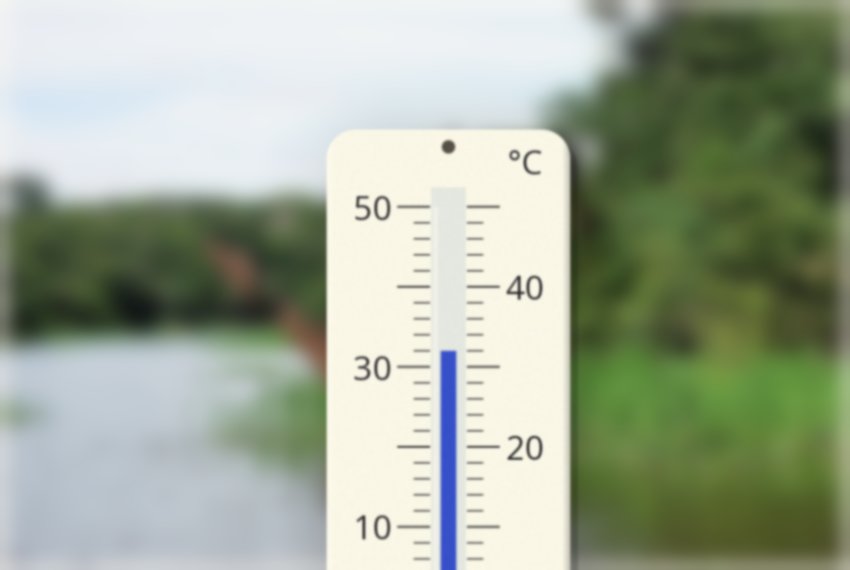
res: 32
